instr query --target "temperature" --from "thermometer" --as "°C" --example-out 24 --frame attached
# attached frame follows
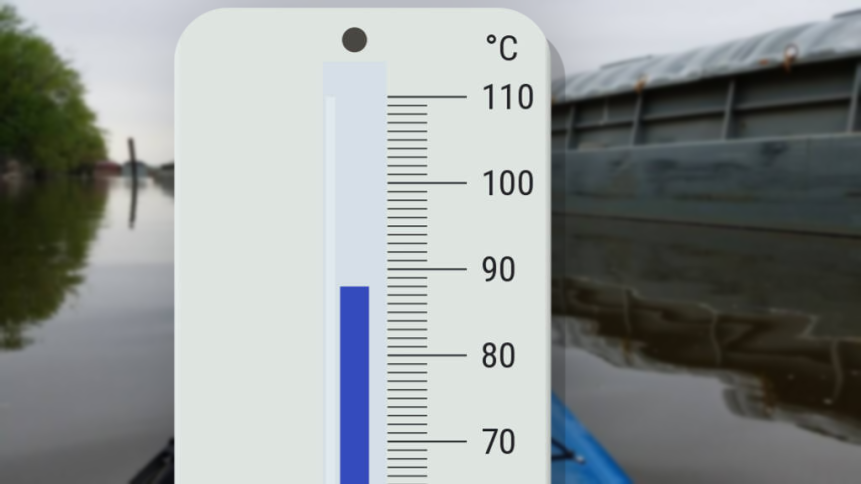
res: 88
